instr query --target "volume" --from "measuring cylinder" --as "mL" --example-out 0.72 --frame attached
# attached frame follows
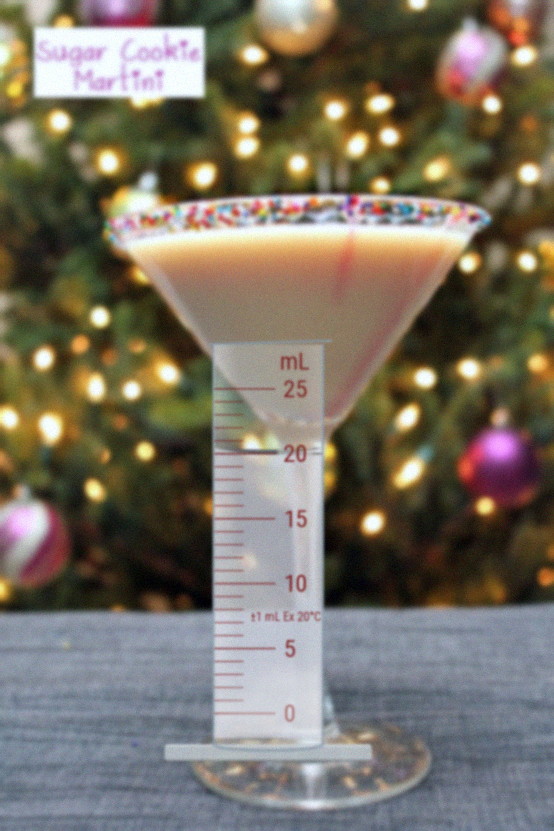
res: 20
